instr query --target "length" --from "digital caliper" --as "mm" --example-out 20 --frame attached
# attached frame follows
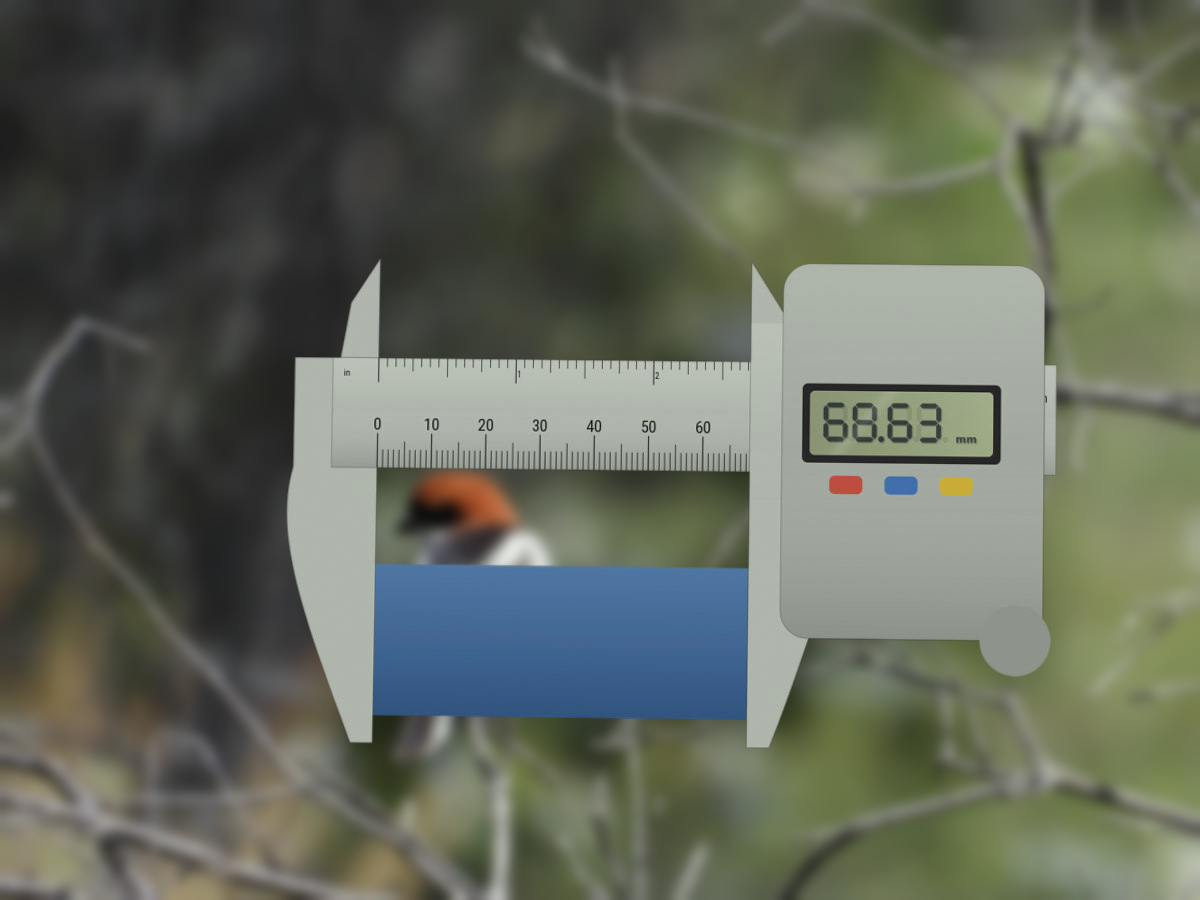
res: 68.63
